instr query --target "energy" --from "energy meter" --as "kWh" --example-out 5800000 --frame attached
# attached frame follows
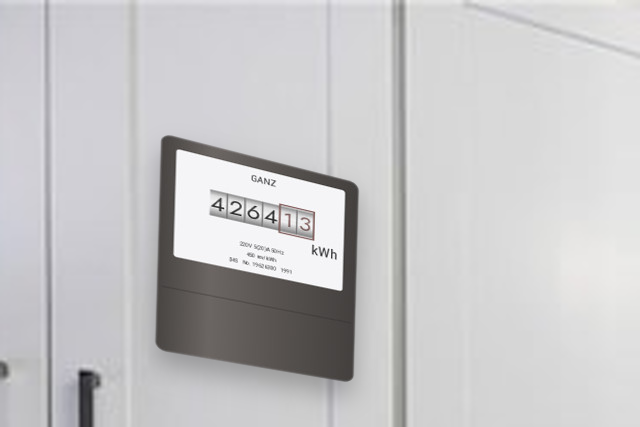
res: 4264.13
